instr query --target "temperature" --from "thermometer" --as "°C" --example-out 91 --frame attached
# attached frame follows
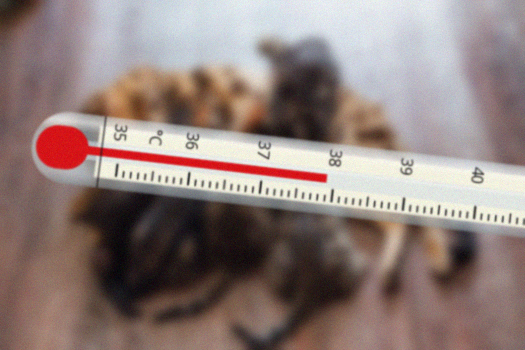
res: 37.9
